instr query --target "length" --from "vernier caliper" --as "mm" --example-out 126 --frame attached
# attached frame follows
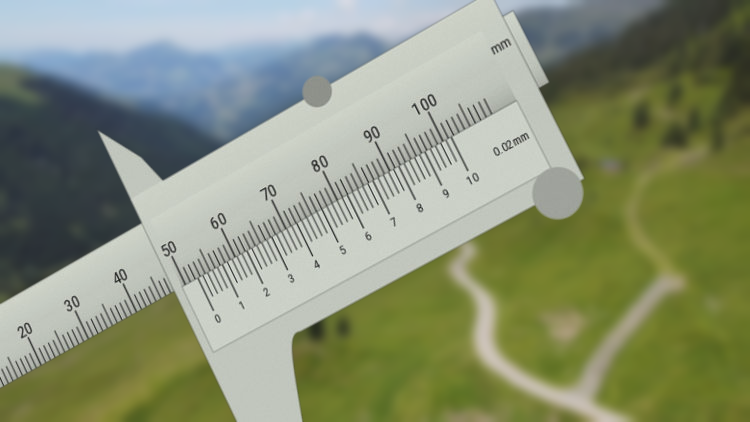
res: 52.5
